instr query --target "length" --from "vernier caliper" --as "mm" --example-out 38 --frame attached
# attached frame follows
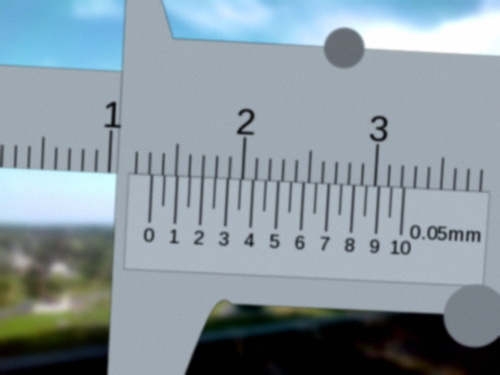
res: 13.2
